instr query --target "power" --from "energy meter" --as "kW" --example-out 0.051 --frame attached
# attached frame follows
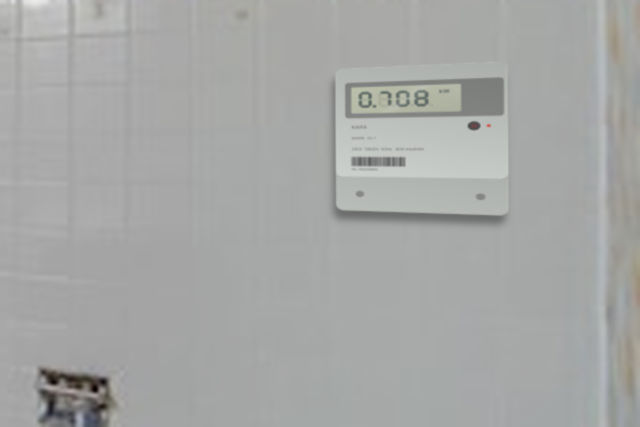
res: 0.708
